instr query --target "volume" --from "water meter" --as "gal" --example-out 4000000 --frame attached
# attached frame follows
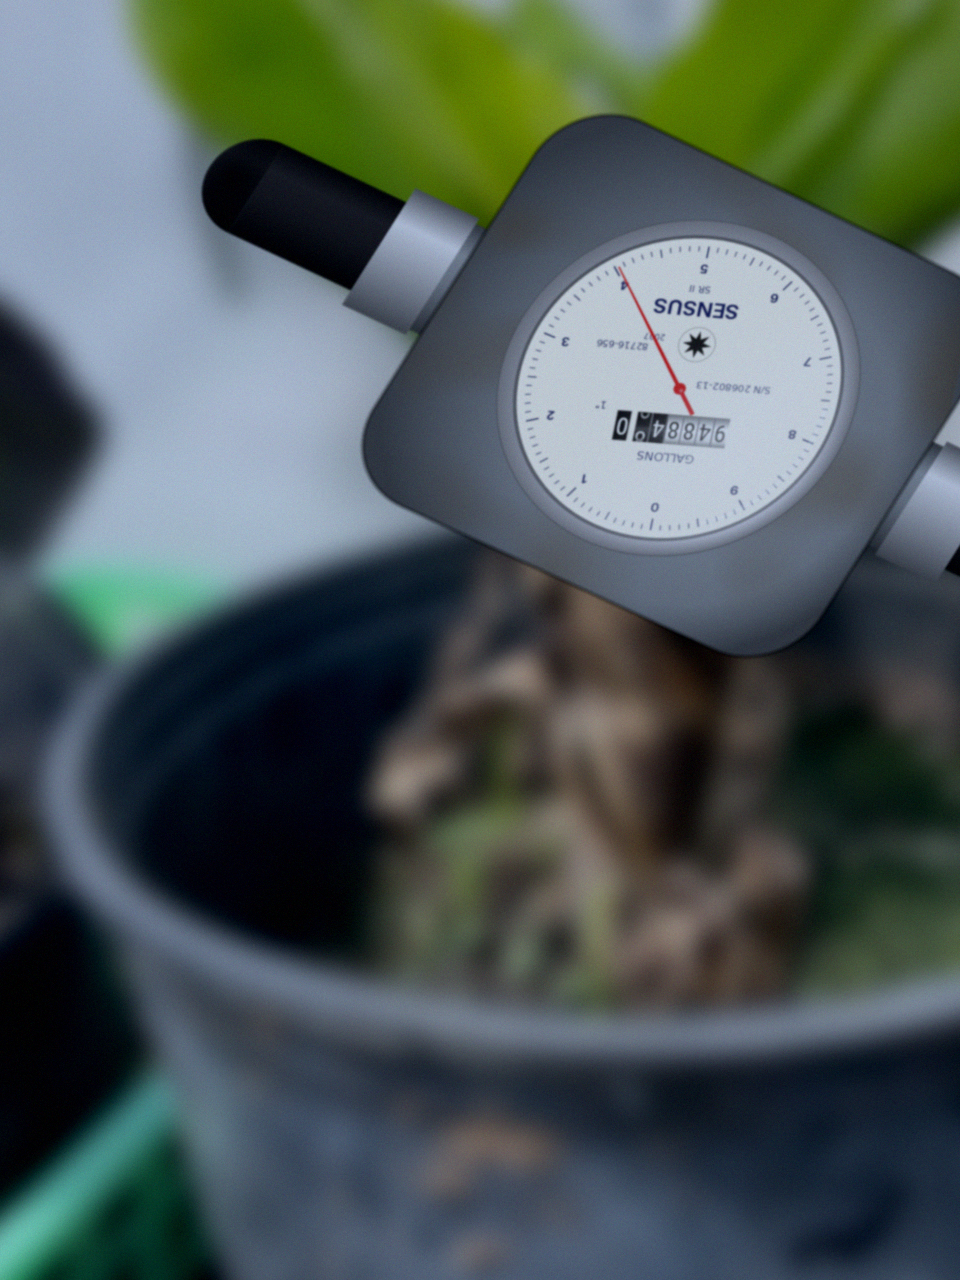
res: 9488484.0
